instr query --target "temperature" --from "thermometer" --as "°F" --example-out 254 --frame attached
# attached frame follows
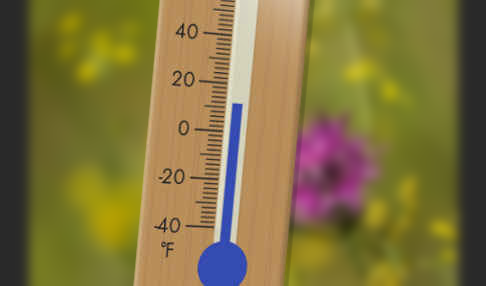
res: 12
